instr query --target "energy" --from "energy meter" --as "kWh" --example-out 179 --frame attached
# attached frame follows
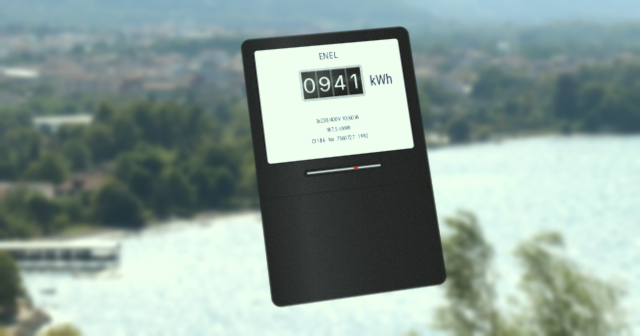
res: 941
